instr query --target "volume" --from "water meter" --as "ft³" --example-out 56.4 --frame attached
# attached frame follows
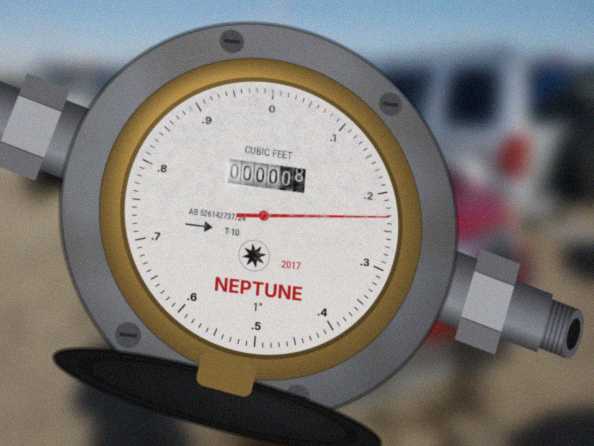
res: 8.23
